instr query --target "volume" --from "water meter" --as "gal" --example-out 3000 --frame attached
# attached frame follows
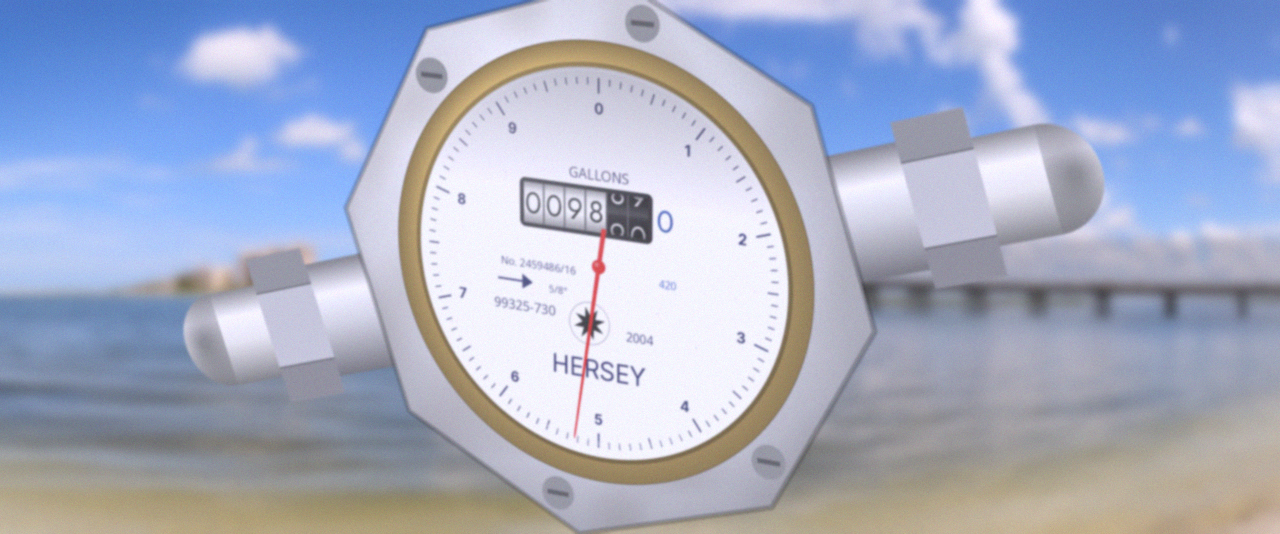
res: 98895.2
